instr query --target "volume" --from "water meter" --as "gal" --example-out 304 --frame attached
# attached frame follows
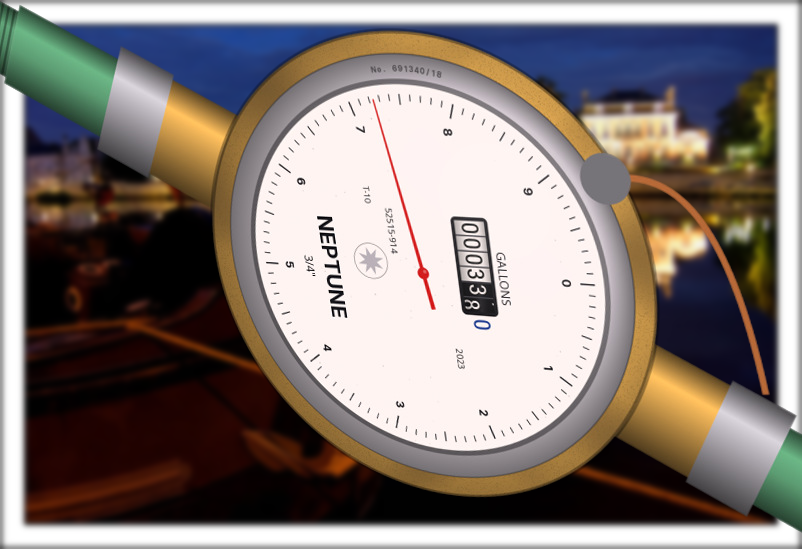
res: 3377.2
